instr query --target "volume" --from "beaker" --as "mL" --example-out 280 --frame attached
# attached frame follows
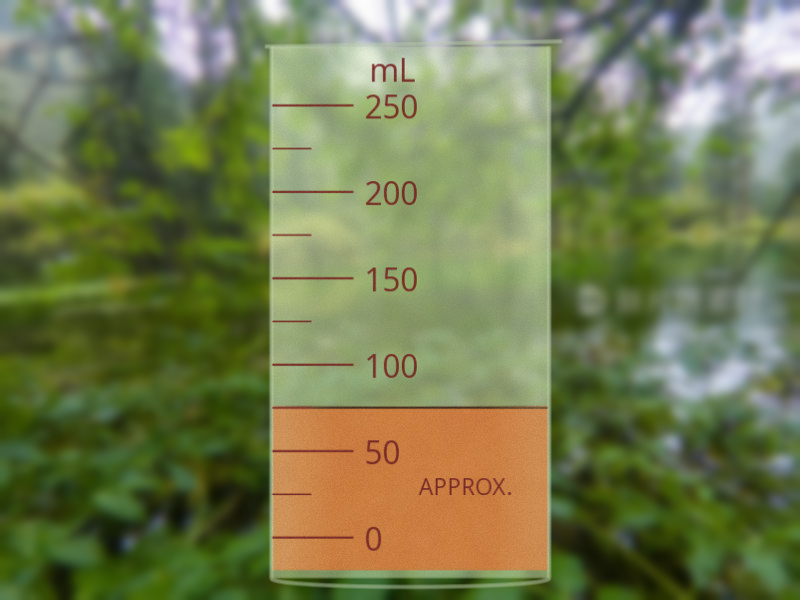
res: 75
